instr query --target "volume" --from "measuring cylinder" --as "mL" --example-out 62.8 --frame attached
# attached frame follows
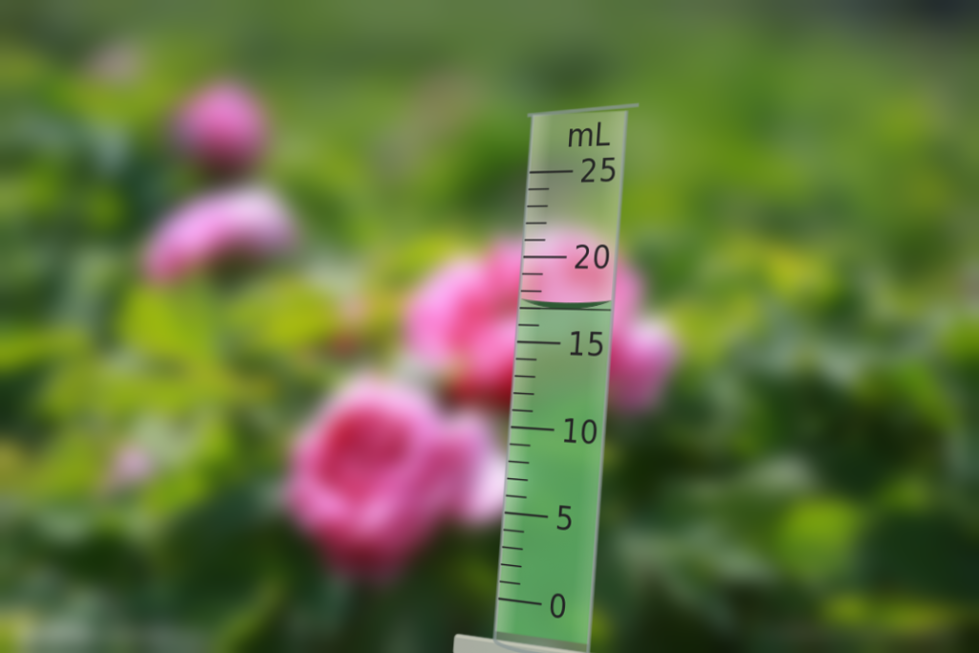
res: 17
